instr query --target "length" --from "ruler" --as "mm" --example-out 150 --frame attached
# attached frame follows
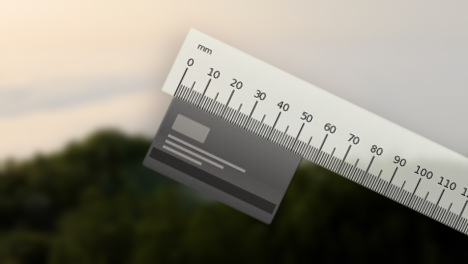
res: 55
